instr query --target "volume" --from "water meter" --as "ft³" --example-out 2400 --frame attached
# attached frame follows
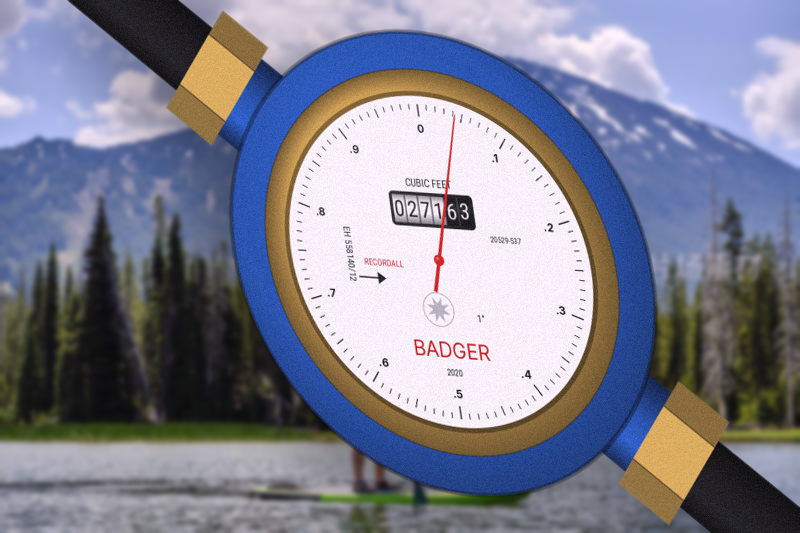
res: 27163.04
